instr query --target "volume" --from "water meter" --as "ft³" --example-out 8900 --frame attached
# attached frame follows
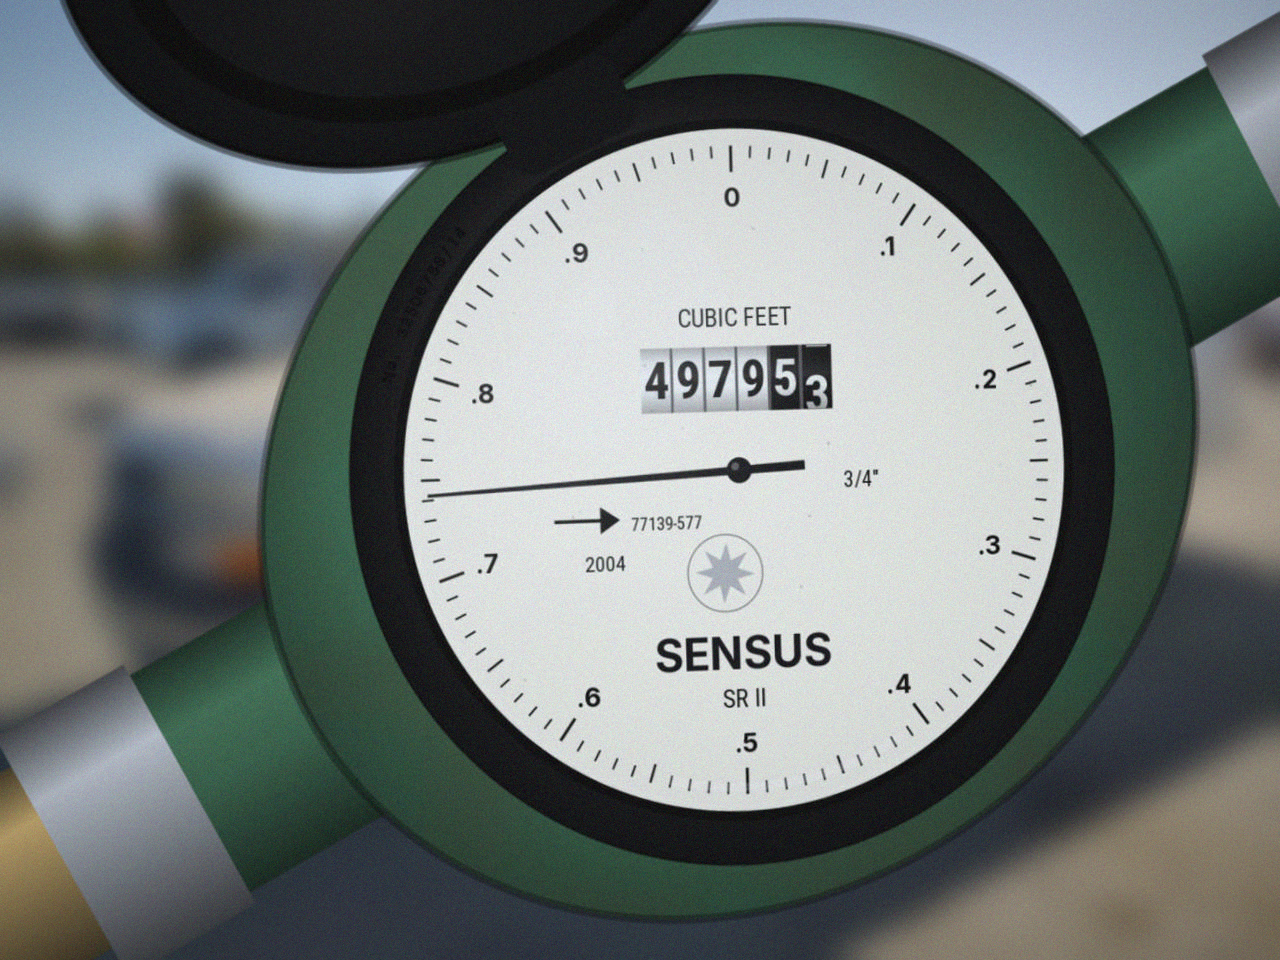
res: 497952.74
